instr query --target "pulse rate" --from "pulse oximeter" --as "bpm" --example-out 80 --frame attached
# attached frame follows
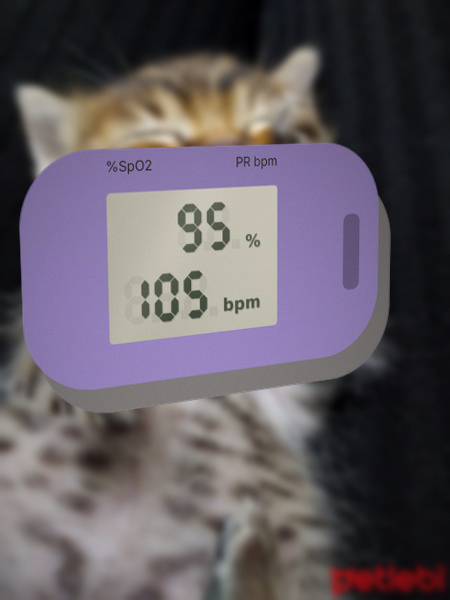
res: 105
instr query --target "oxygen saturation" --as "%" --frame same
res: 95
